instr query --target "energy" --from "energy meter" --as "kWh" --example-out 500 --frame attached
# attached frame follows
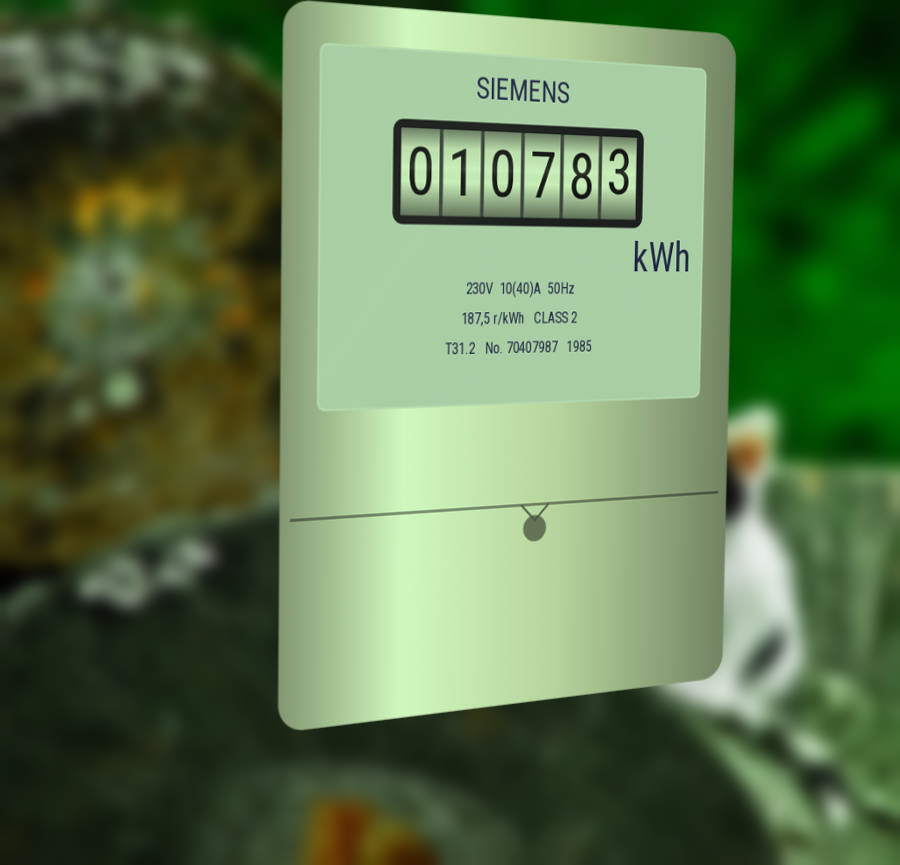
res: 10783
